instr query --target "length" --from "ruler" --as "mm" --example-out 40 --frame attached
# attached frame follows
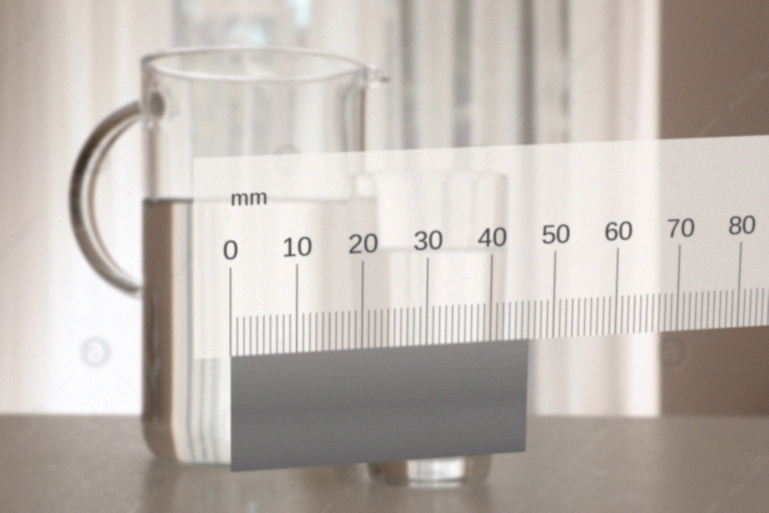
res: 46
